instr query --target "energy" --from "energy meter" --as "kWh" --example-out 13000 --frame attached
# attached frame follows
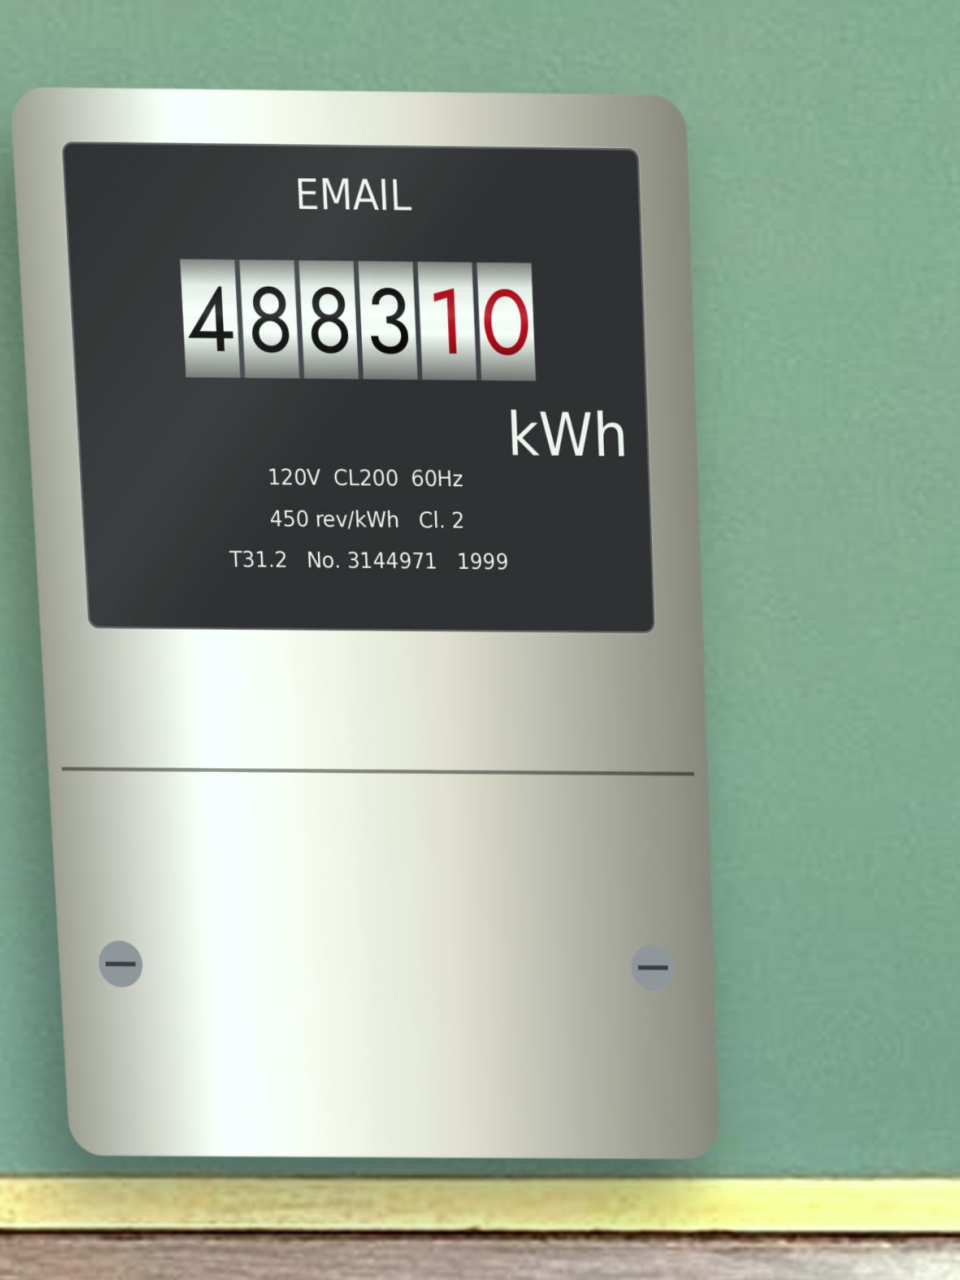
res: 4883.10
